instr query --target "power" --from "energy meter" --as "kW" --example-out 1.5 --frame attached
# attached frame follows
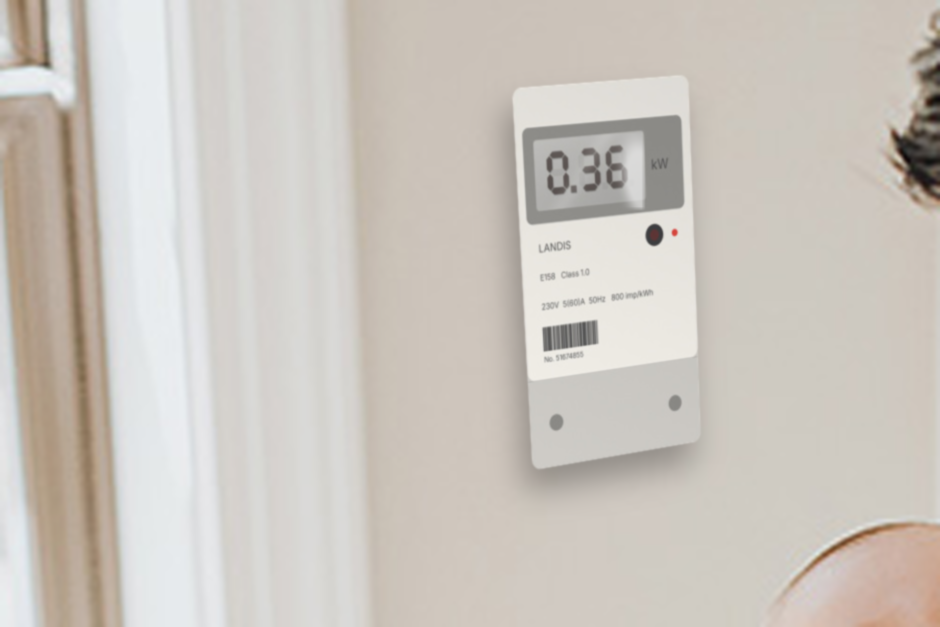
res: 0.36
